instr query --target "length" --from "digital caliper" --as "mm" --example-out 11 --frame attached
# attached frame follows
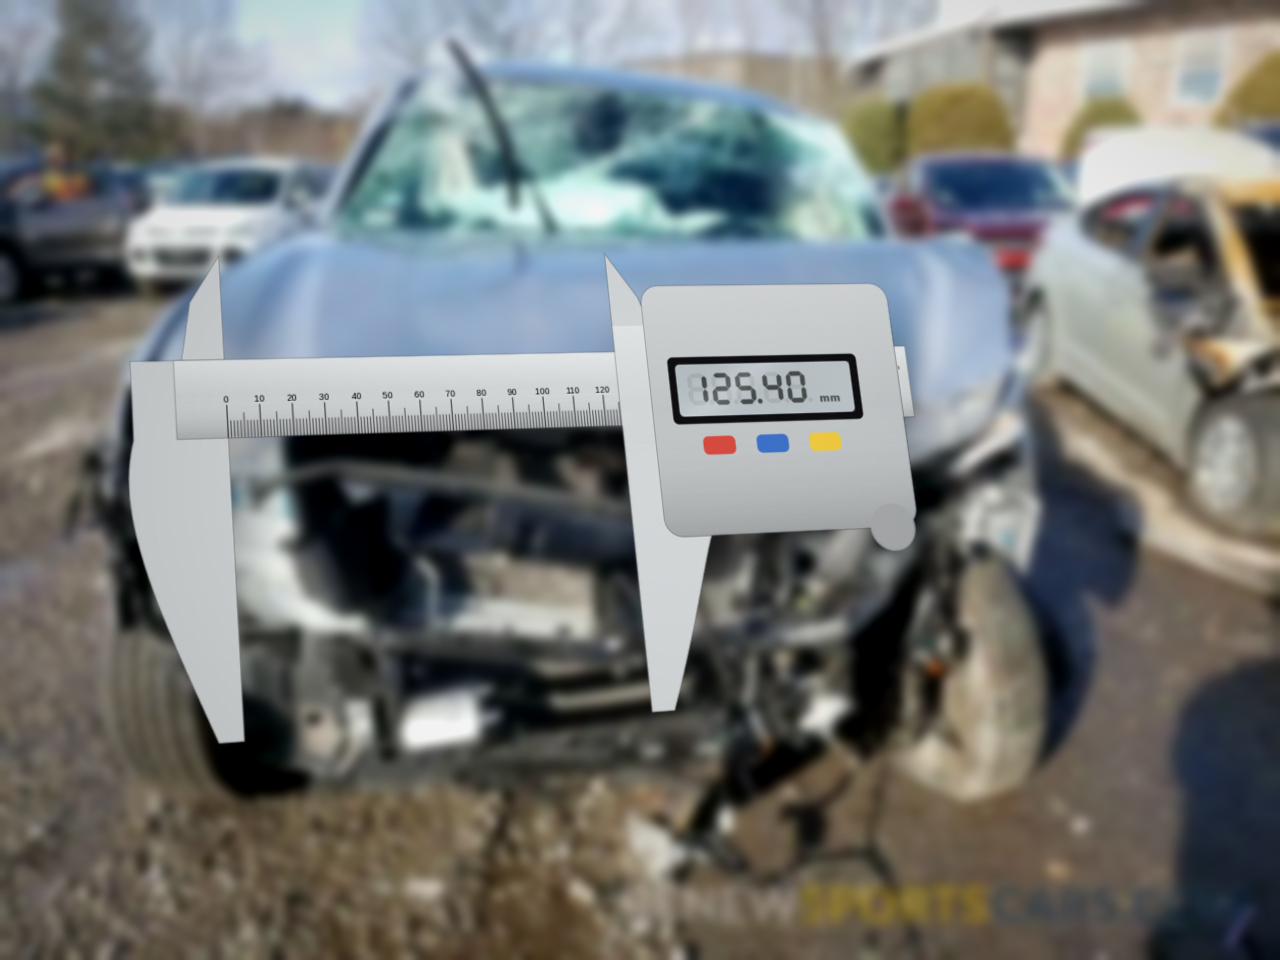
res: 125.40
